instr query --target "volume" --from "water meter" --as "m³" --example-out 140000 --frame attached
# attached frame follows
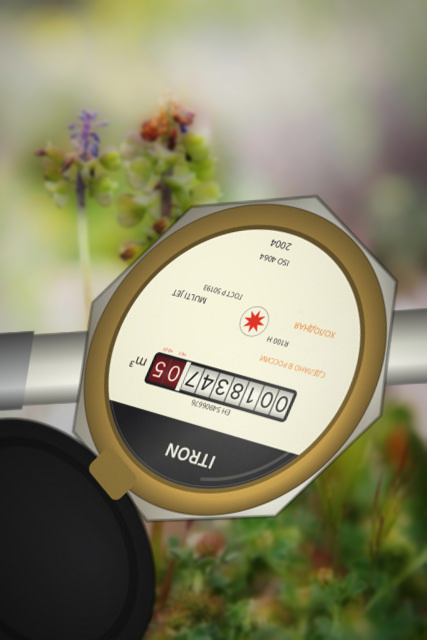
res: 18347.05
